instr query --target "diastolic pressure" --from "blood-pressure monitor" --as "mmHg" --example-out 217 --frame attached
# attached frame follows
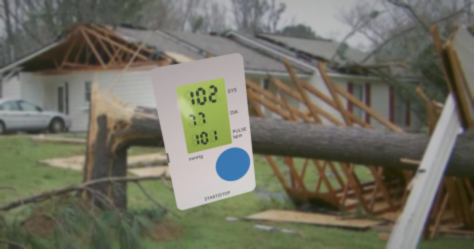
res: 77
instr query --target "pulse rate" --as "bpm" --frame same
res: 101
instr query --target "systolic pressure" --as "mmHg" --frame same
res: 102
